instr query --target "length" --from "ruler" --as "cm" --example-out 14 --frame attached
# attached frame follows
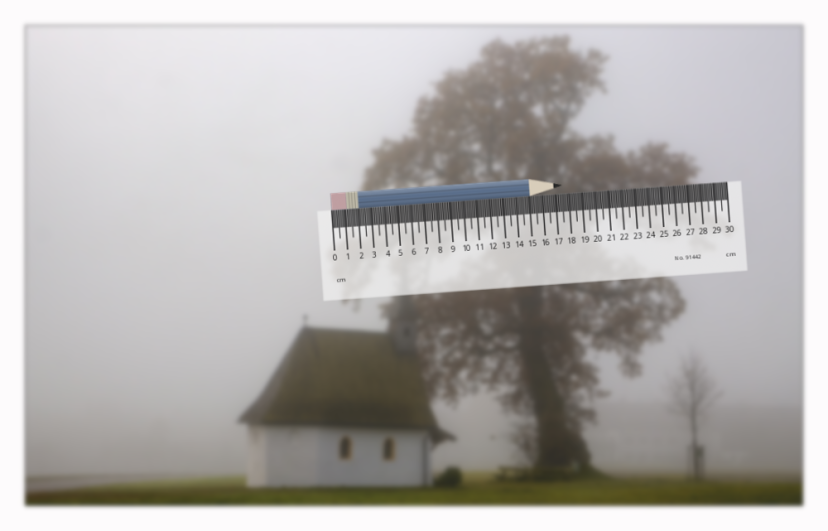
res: 17.5
